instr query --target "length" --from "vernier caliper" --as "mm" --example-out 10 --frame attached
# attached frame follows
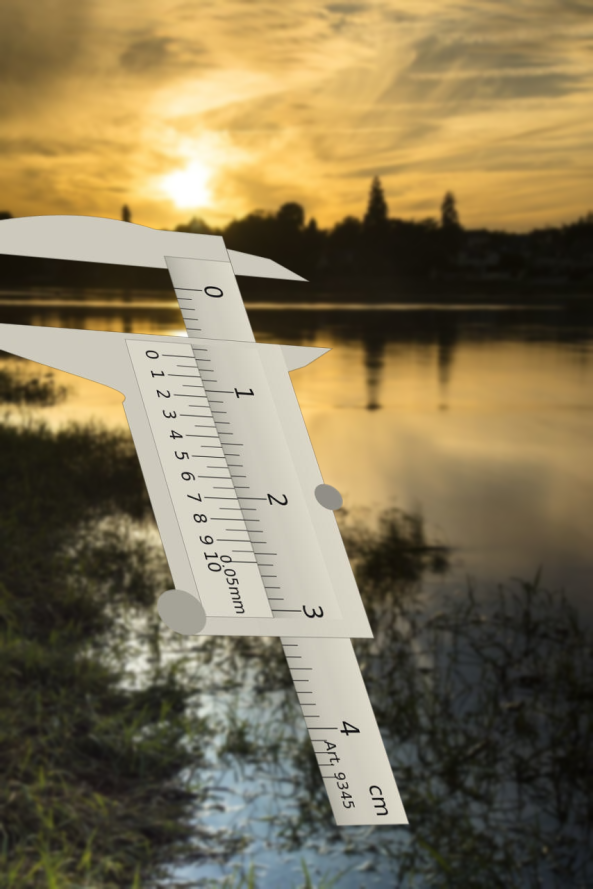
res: 6.8
